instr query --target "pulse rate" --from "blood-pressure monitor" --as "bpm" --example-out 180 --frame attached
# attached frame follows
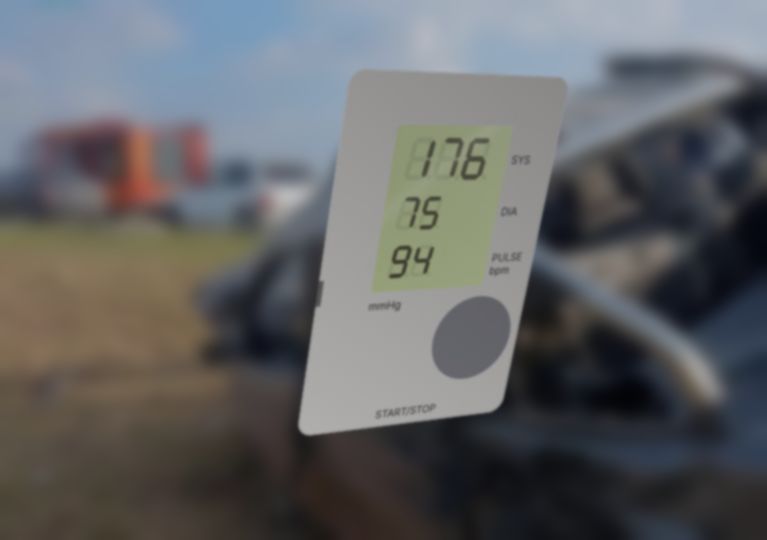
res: 94
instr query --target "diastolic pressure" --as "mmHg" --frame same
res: 75
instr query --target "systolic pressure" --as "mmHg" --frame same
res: 176
